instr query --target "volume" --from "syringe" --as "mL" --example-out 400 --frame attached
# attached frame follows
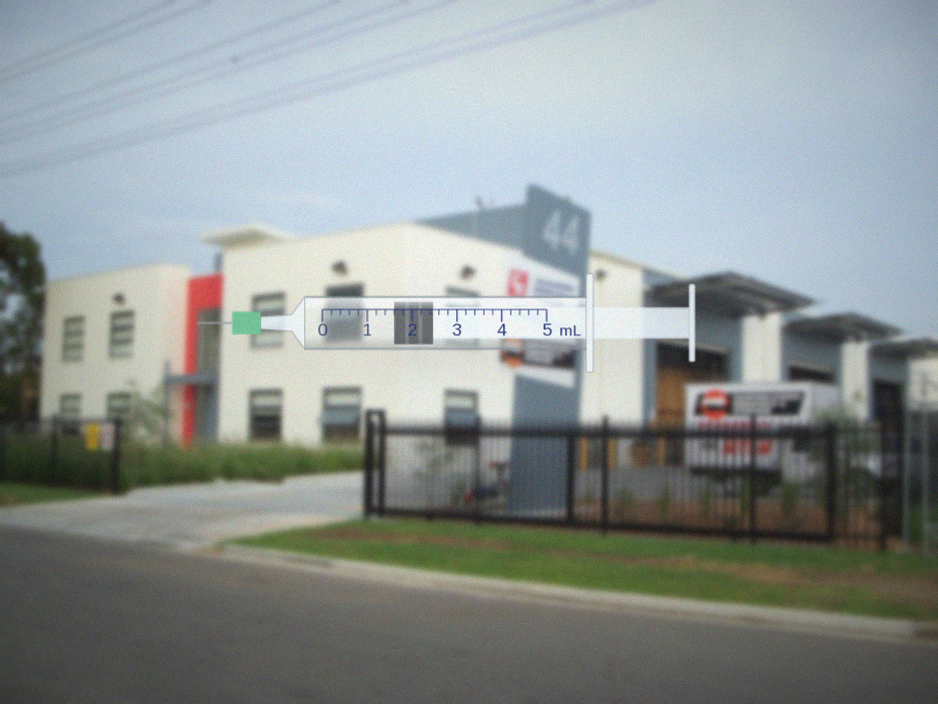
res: 1.6
